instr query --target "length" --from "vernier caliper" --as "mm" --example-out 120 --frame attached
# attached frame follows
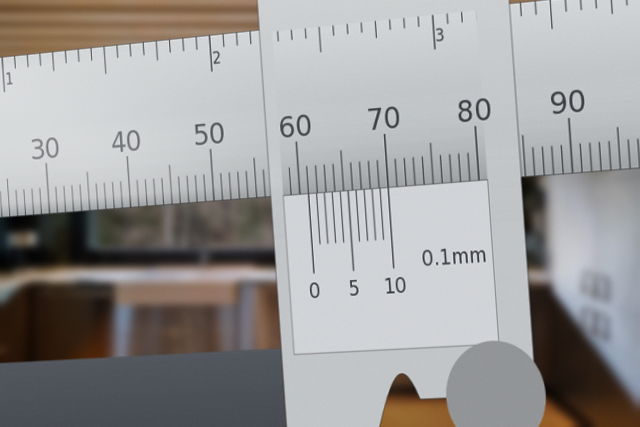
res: 61.0
